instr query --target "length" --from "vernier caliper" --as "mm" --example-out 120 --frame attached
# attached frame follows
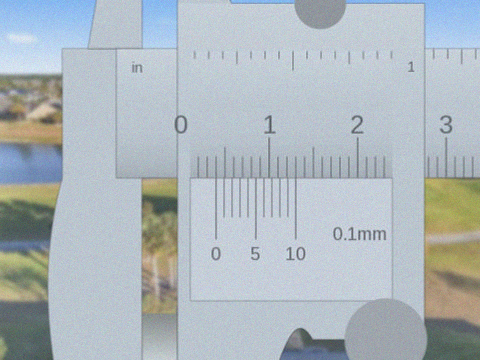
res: 4.0
